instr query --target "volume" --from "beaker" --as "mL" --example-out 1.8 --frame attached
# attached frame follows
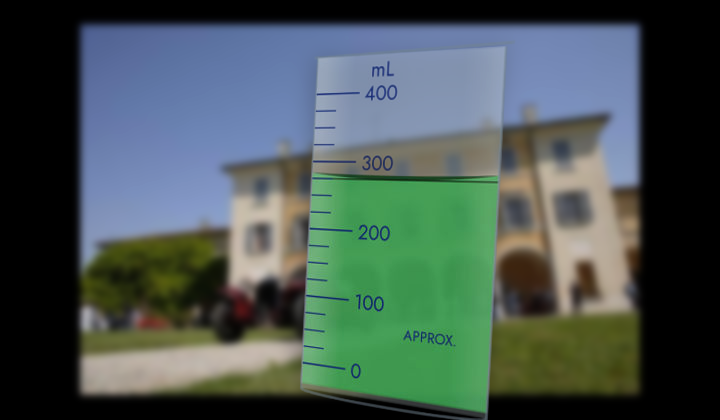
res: 275
